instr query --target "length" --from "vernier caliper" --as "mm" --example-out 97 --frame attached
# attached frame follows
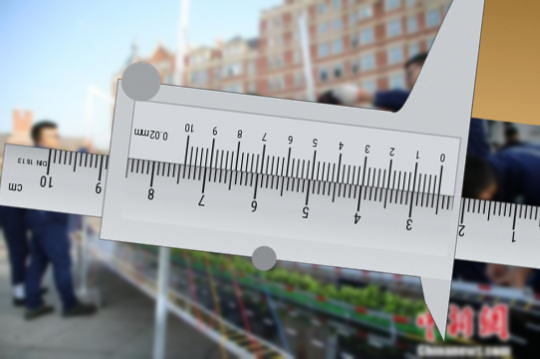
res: 25.0
